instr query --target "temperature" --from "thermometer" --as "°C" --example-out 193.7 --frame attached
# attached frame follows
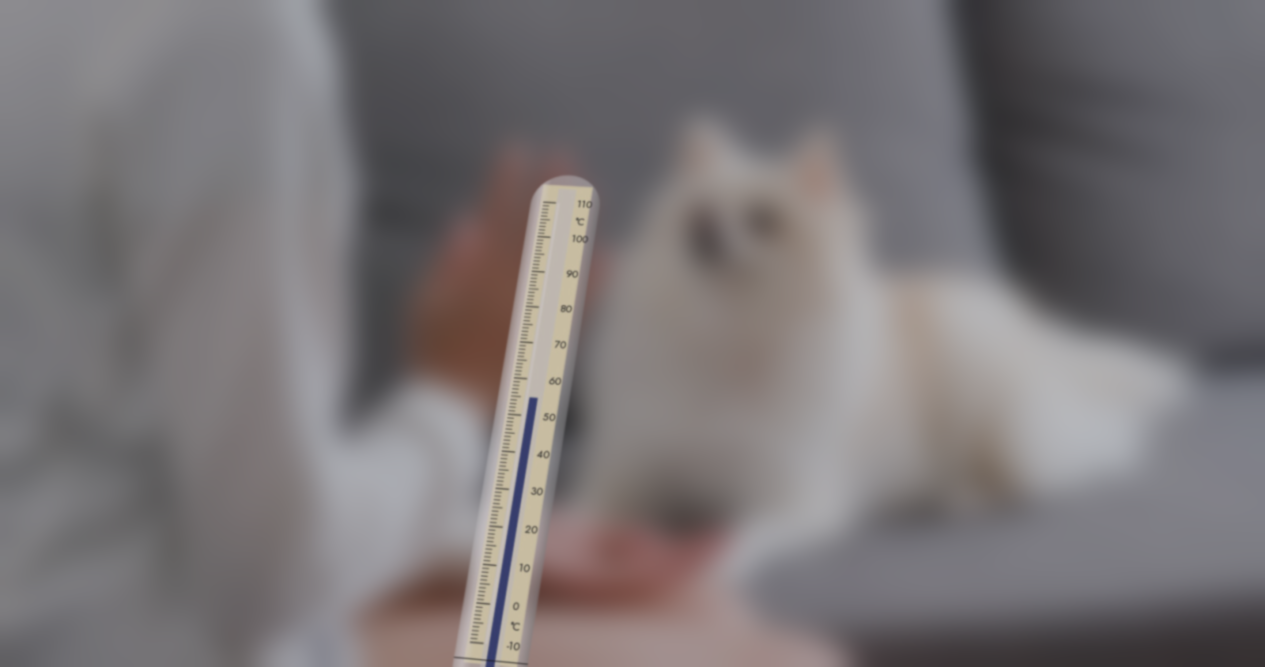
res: 55
